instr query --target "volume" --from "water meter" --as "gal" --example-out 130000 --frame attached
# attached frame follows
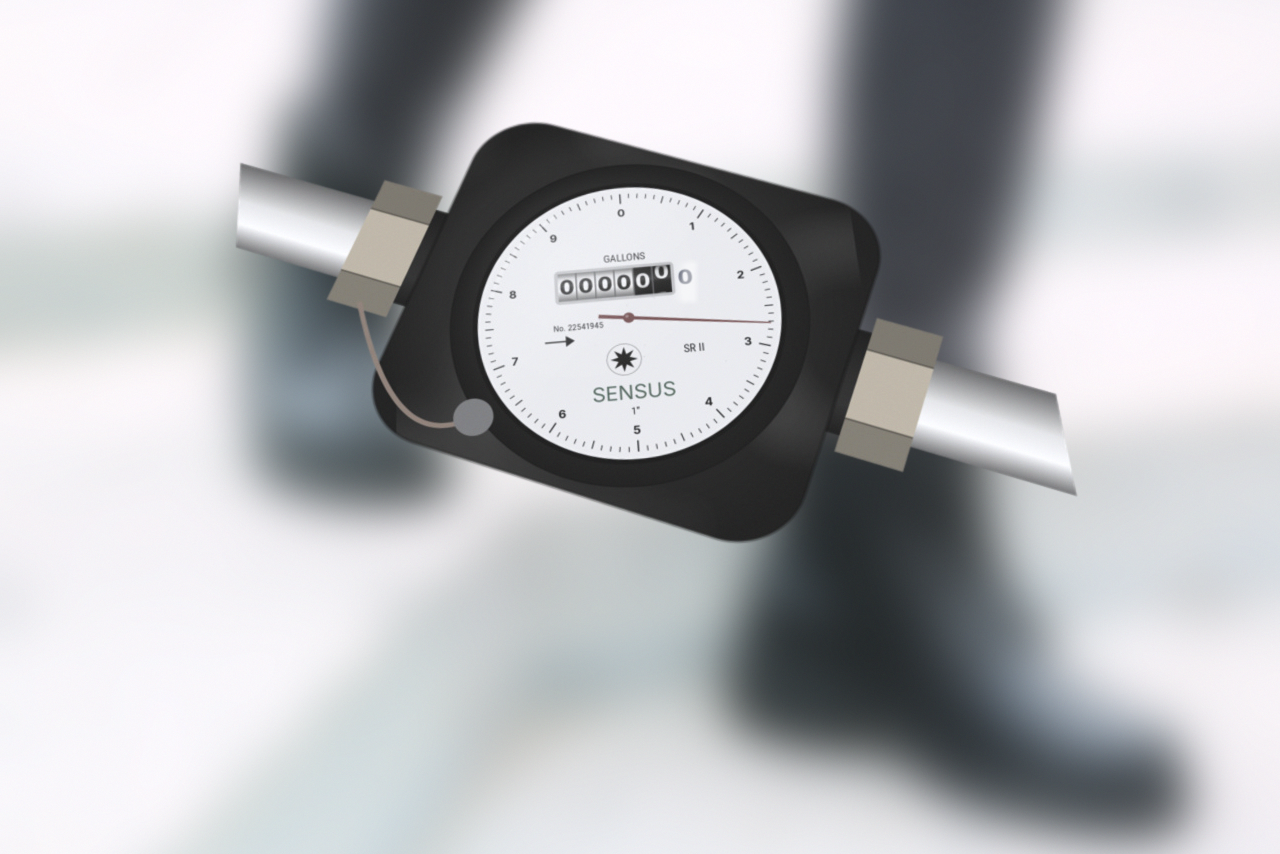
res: 2.7
